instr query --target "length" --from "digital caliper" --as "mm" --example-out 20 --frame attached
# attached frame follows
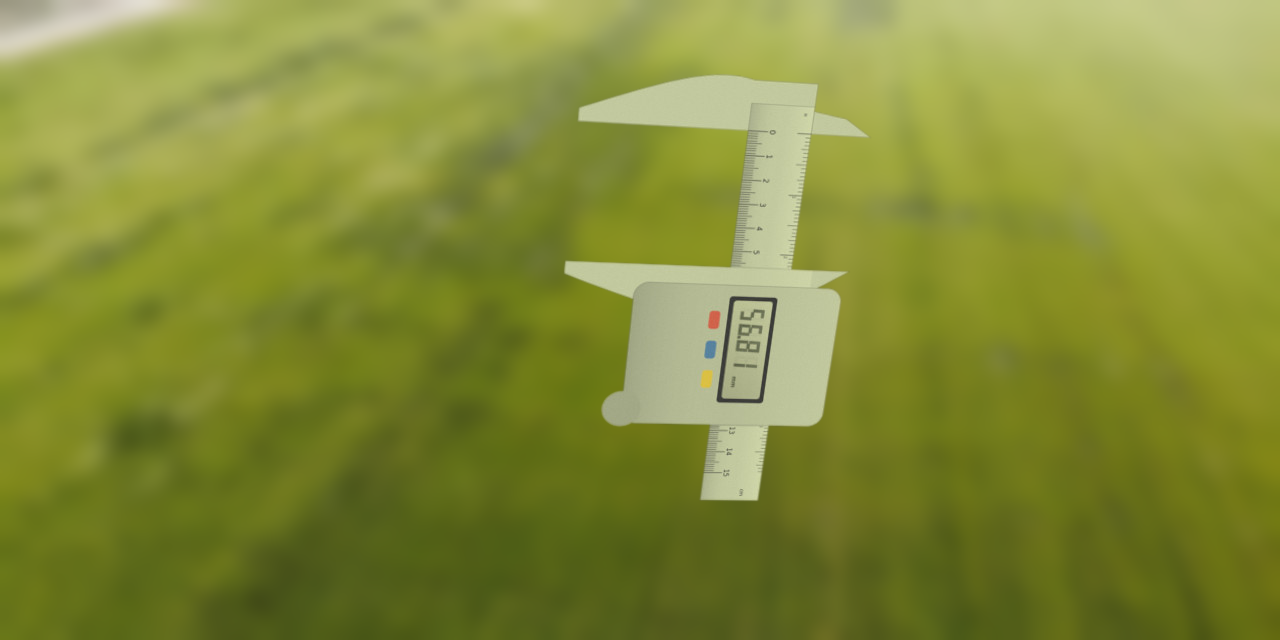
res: 56.81
